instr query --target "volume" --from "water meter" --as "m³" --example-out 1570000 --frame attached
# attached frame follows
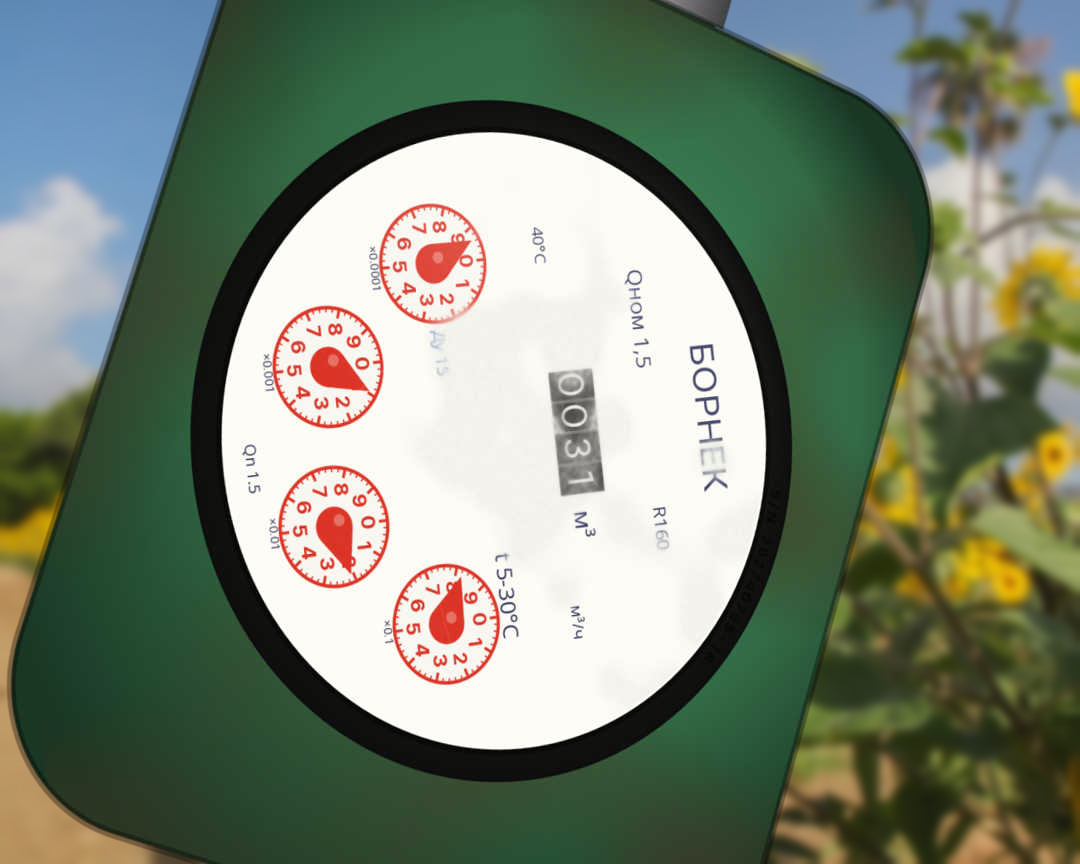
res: 31.8209
